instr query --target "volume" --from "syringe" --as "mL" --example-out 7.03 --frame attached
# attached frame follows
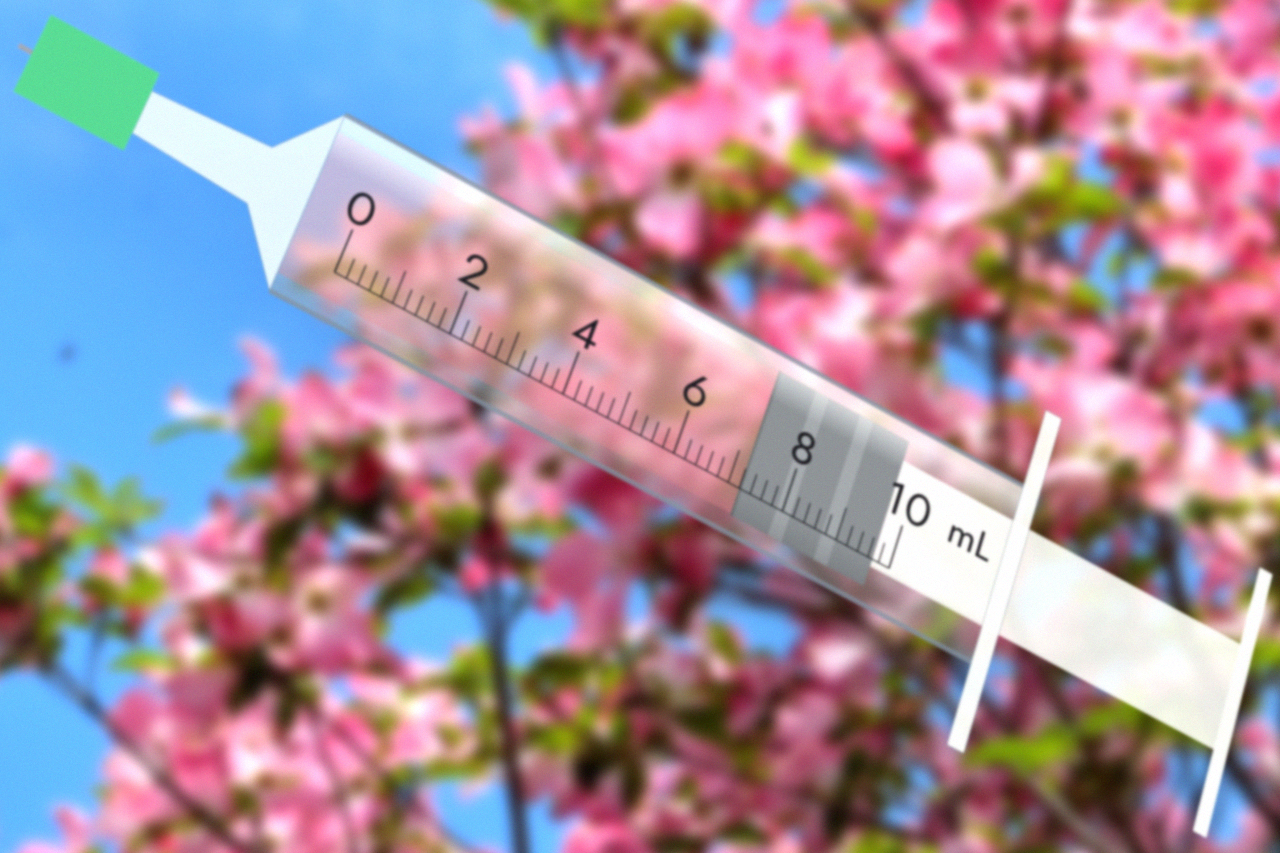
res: 7.2
